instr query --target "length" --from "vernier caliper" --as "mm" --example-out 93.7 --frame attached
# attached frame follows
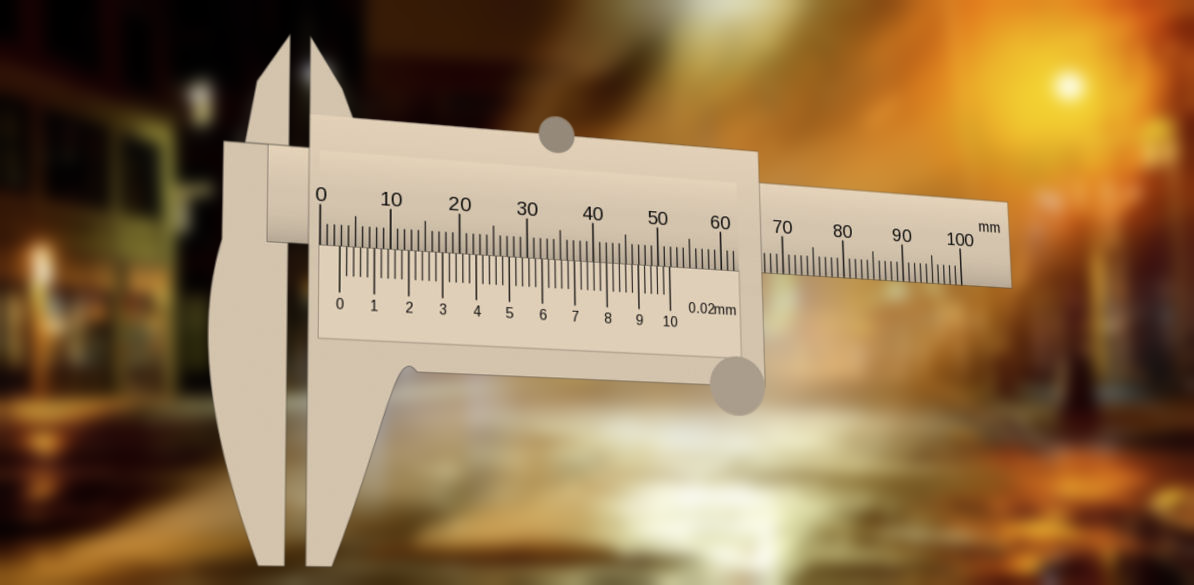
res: 2.8
